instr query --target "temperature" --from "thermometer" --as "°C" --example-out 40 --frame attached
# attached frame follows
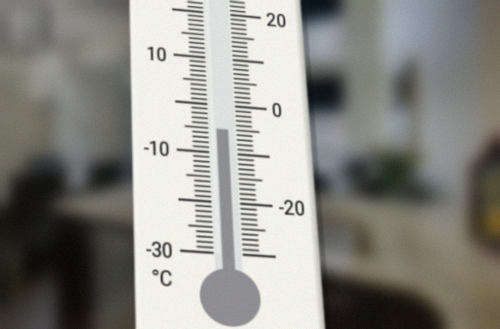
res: -5
